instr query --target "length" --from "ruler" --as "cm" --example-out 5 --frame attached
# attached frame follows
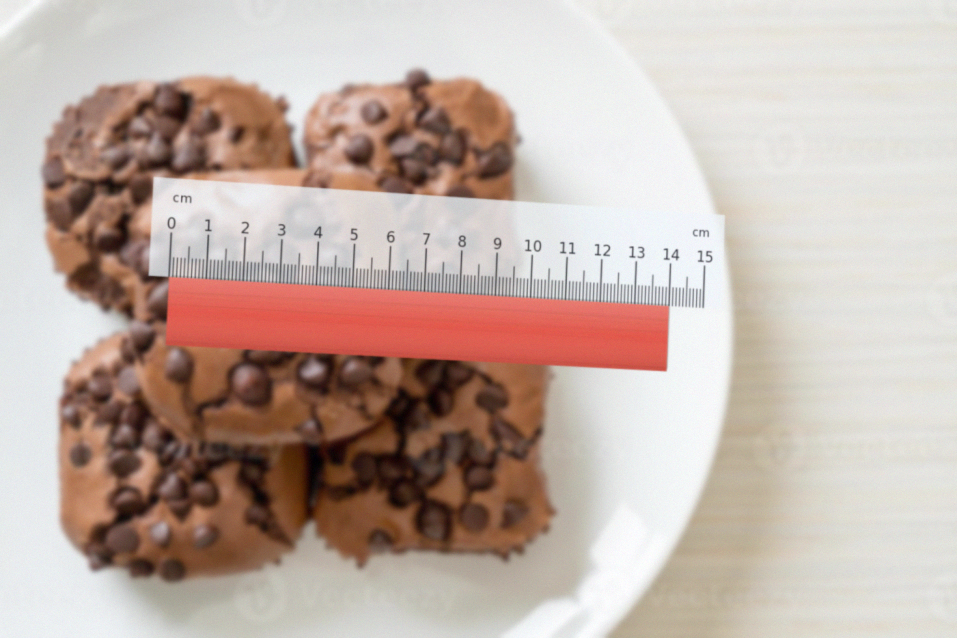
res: 14
